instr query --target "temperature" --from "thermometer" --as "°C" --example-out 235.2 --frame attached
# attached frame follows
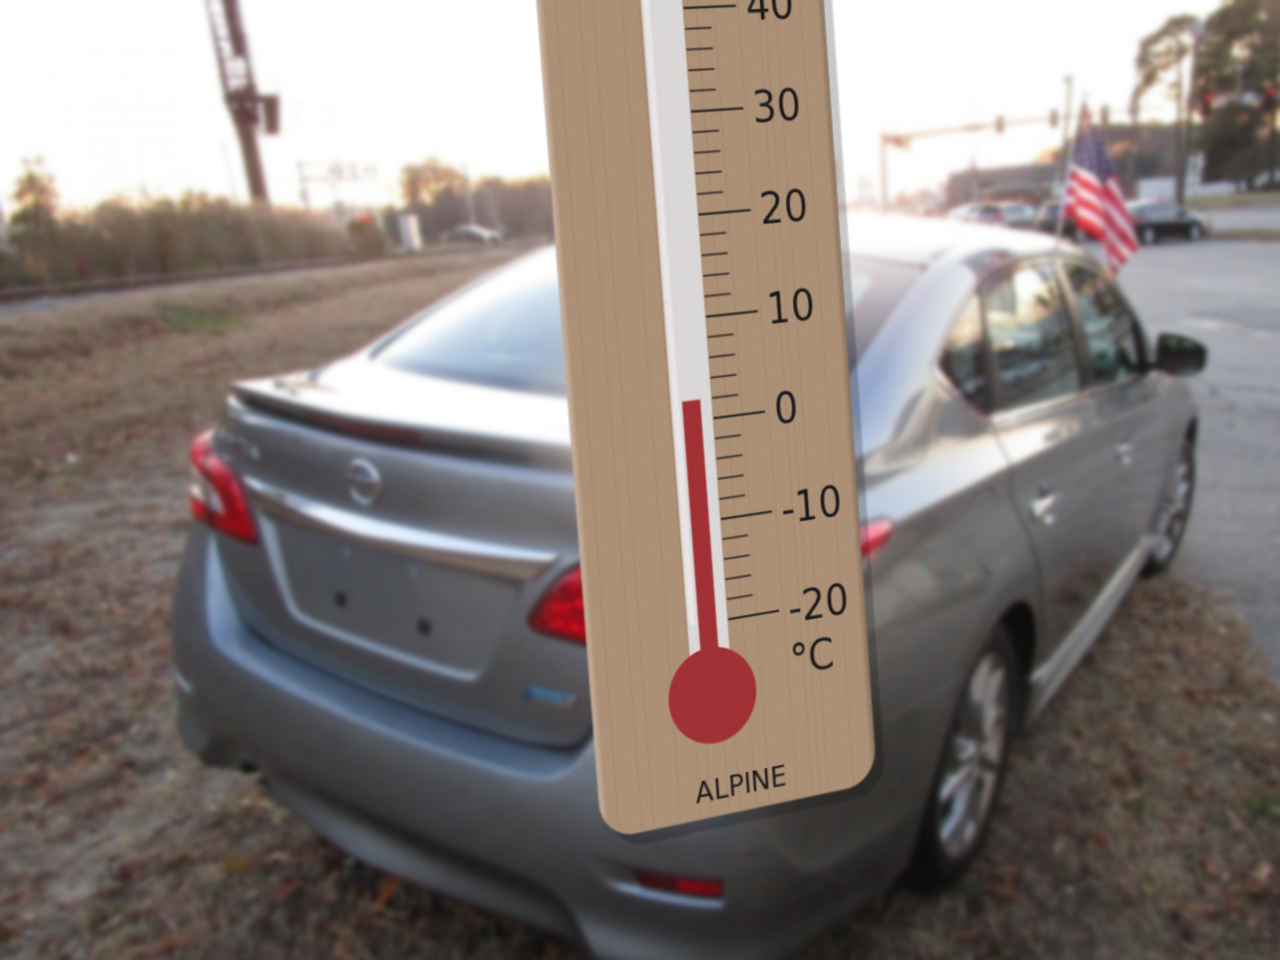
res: 2
